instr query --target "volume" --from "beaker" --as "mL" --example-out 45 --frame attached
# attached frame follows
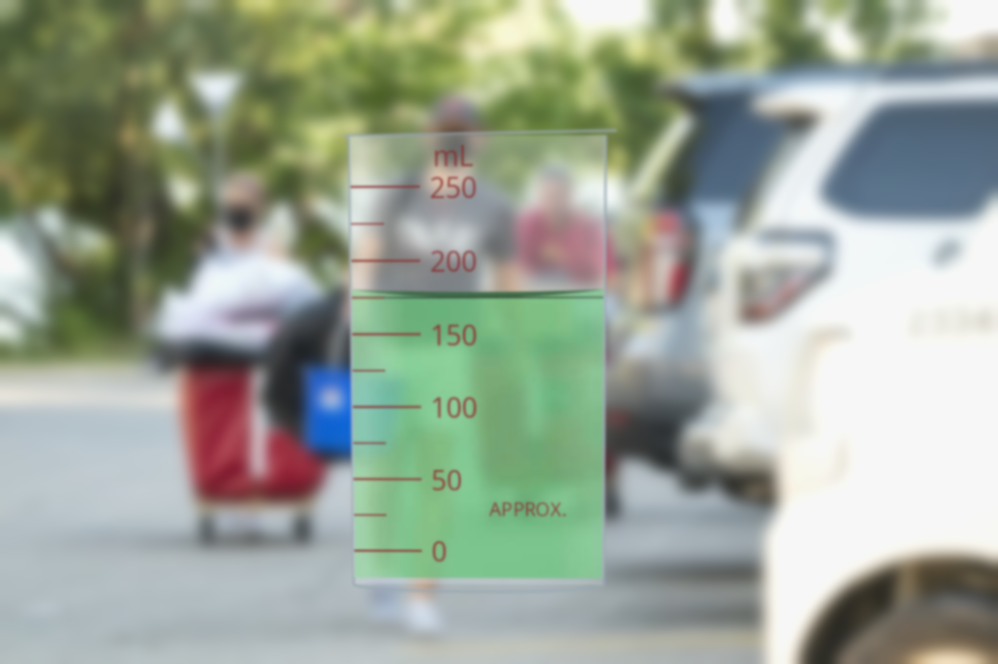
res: 175
